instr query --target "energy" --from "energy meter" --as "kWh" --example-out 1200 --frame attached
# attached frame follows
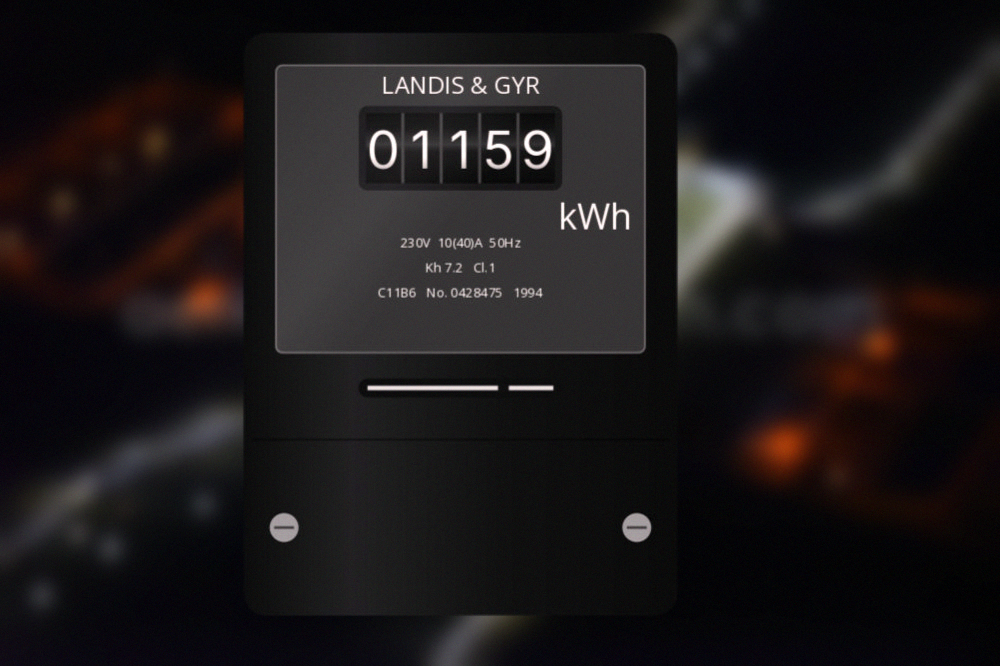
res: 1159
